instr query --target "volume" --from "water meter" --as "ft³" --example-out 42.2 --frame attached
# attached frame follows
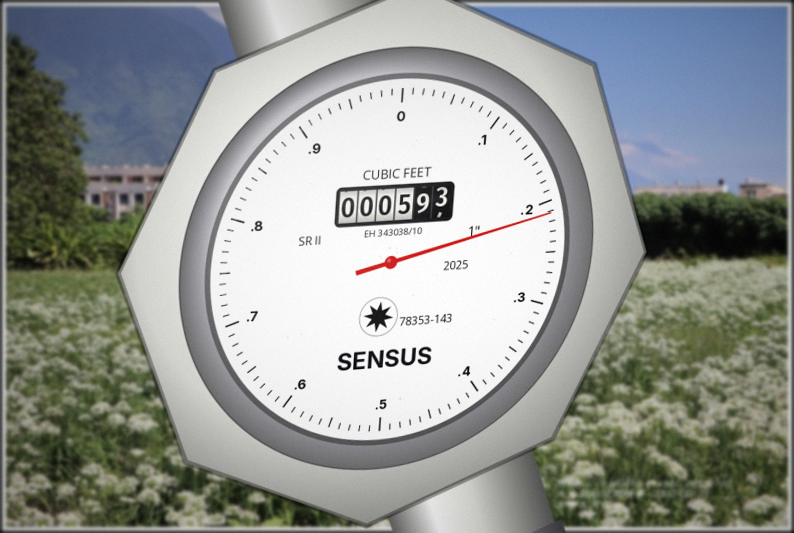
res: 593.21
